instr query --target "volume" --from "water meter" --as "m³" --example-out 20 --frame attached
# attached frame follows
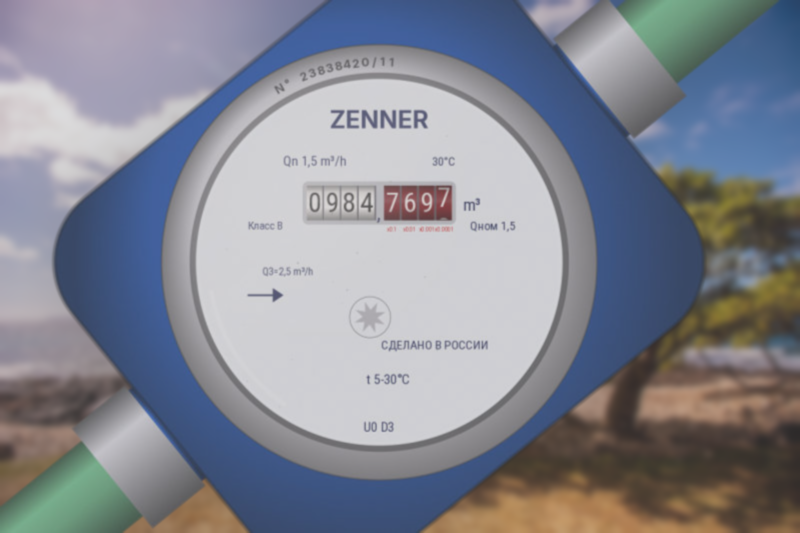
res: 984.7697
